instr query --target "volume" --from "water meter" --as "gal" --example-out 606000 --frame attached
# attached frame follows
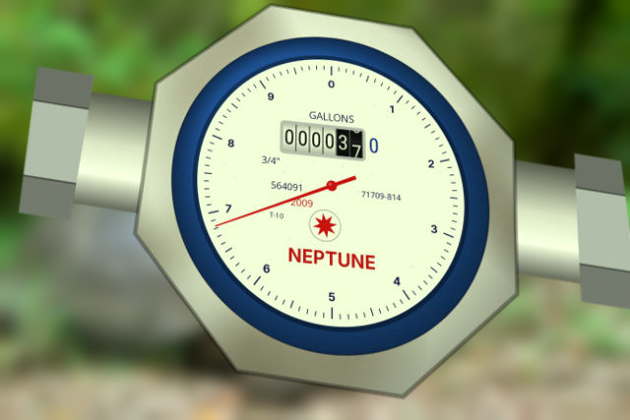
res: 366.8
